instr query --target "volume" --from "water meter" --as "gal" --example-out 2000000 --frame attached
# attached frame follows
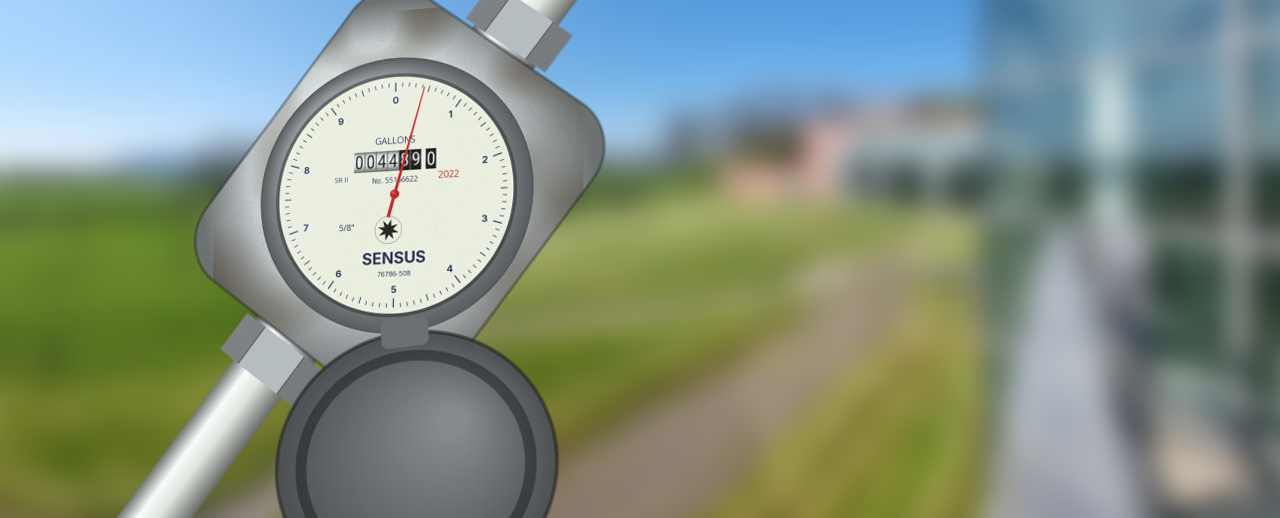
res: 44890.4
